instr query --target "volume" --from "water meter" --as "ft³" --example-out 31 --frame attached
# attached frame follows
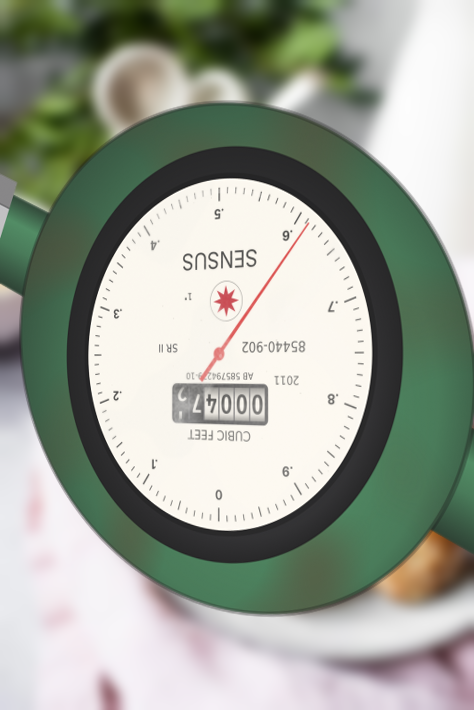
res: 471.61
